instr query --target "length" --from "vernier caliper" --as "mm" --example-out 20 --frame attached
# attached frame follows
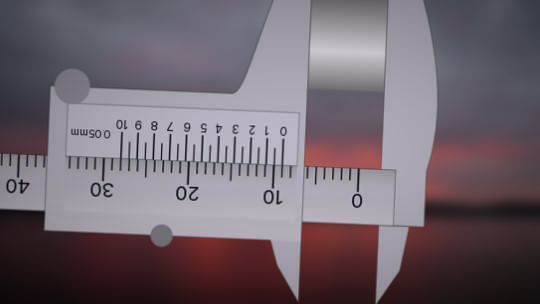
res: 9.0
